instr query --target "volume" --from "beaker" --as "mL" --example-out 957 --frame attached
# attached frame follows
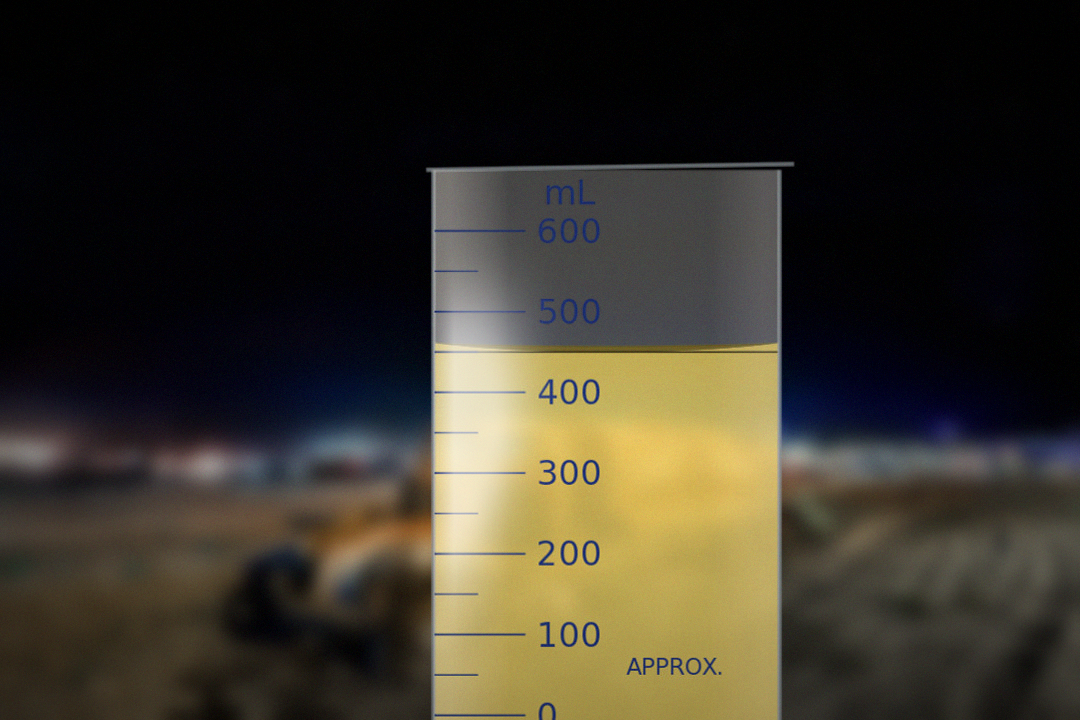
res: 450
